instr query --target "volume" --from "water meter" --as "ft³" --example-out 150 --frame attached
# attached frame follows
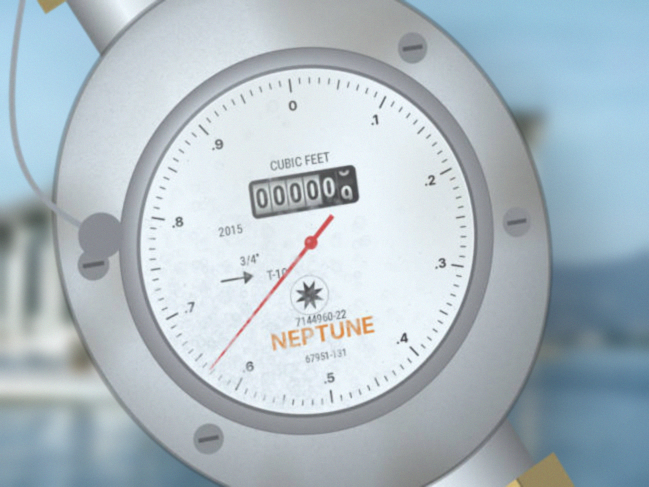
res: 8.63
